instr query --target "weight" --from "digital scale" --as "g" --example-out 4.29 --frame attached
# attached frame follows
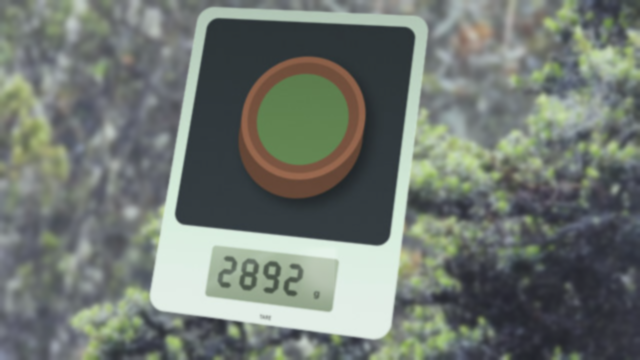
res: 2892
